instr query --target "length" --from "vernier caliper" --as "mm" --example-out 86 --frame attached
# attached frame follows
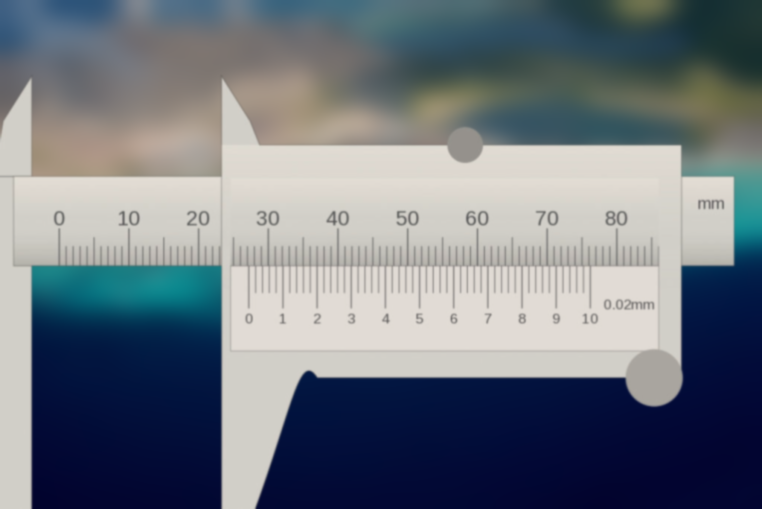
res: 27.2
